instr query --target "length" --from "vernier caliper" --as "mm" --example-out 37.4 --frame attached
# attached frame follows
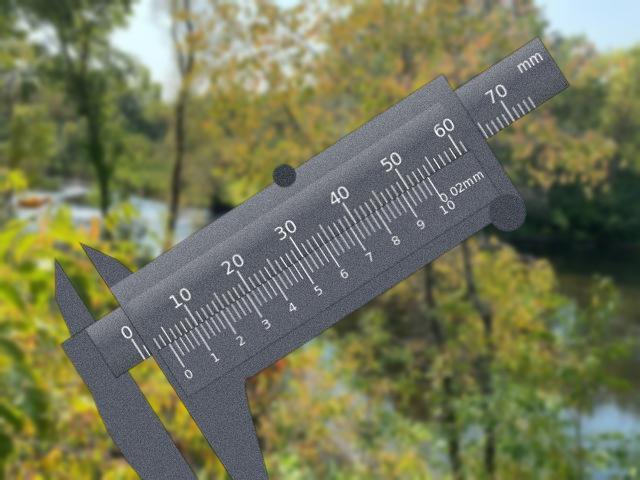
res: 4.6
